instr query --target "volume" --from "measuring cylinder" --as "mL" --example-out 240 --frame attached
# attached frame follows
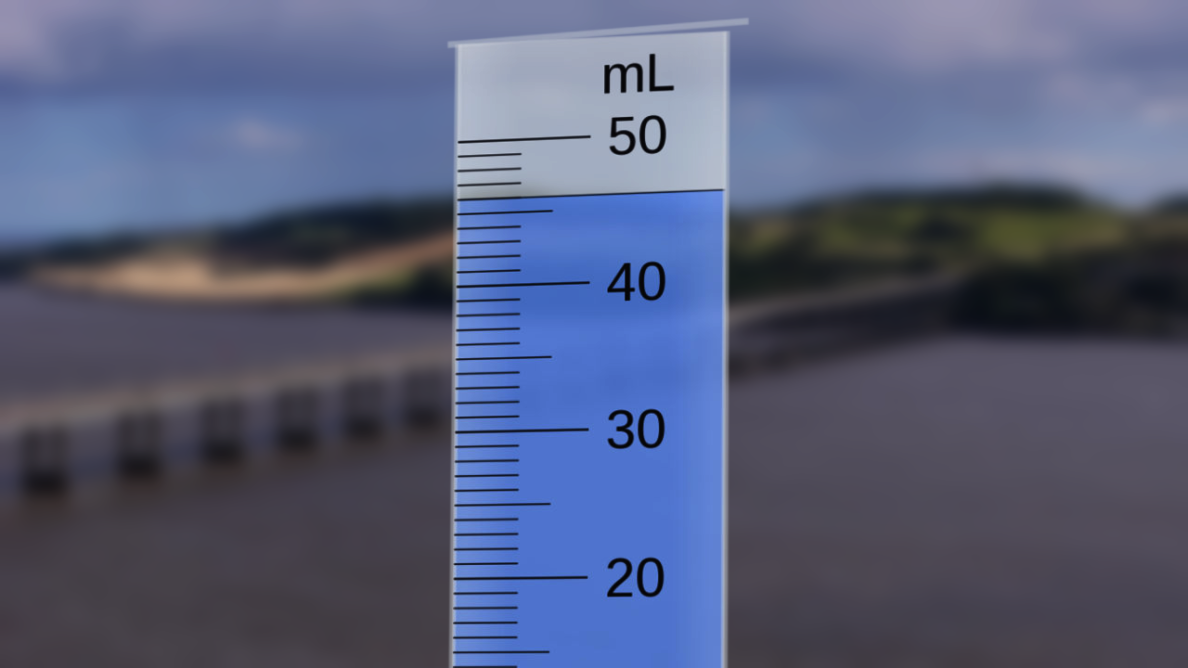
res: 46
